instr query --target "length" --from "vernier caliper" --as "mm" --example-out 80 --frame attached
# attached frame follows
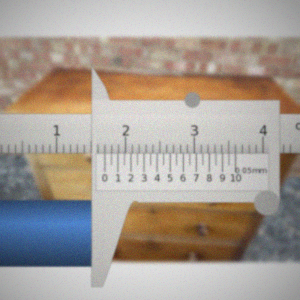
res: 17.0
